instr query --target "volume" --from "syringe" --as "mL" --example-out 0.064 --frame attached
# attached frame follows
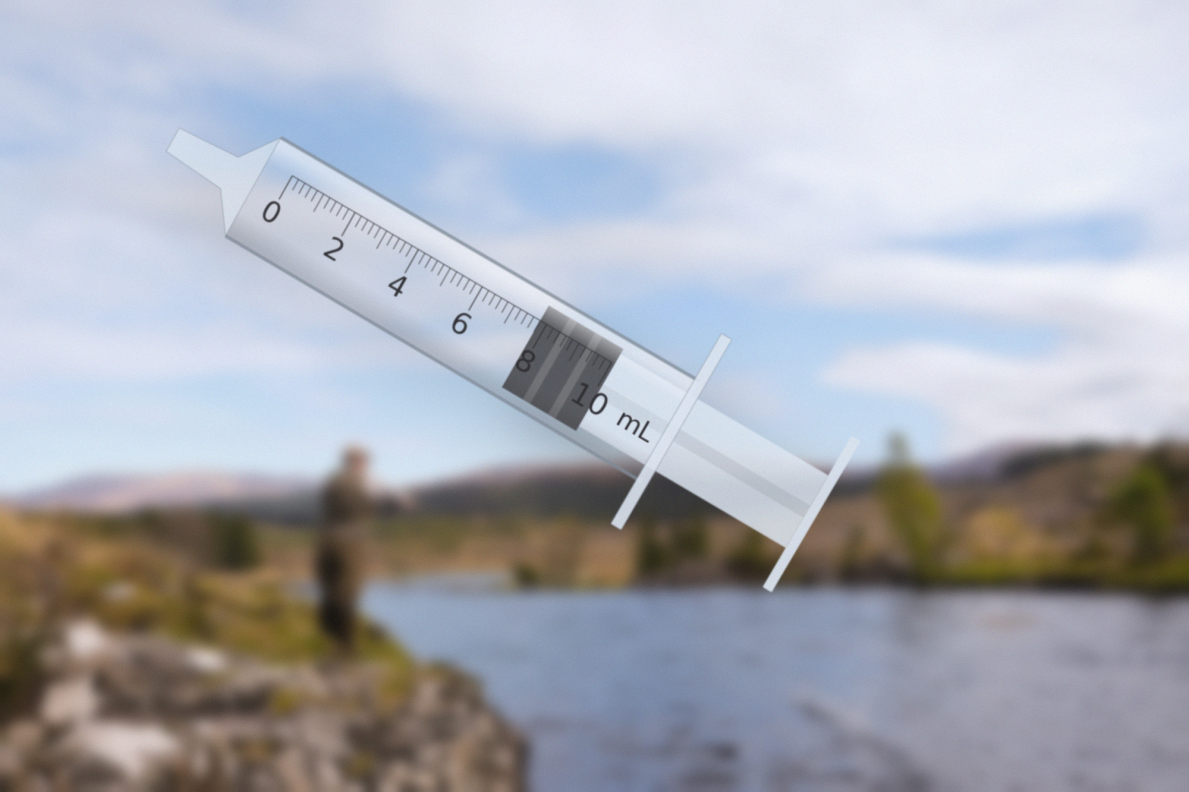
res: 7.8
